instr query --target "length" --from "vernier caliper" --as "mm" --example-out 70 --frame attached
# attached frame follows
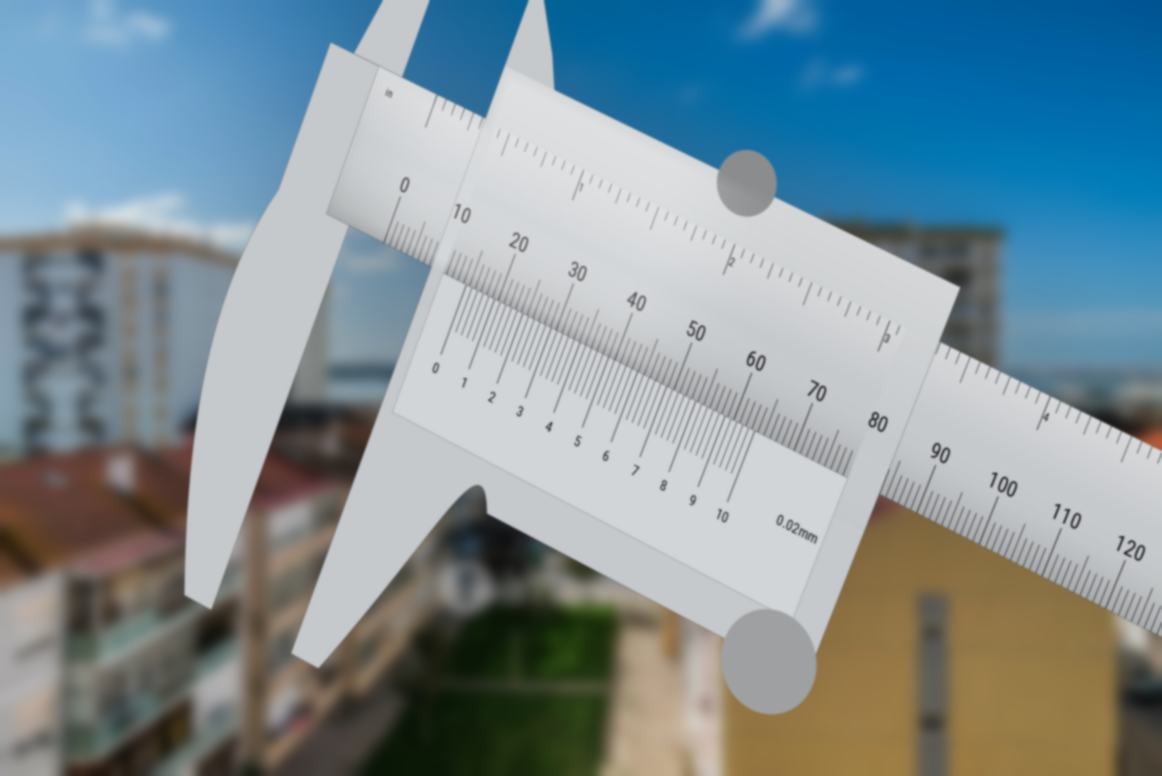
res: 14.5
